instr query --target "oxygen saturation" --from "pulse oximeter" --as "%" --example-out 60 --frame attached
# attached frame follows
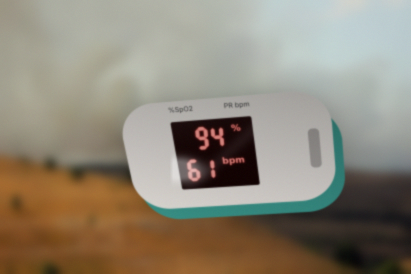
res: 94
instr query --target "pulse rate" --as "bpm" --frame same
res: 61
